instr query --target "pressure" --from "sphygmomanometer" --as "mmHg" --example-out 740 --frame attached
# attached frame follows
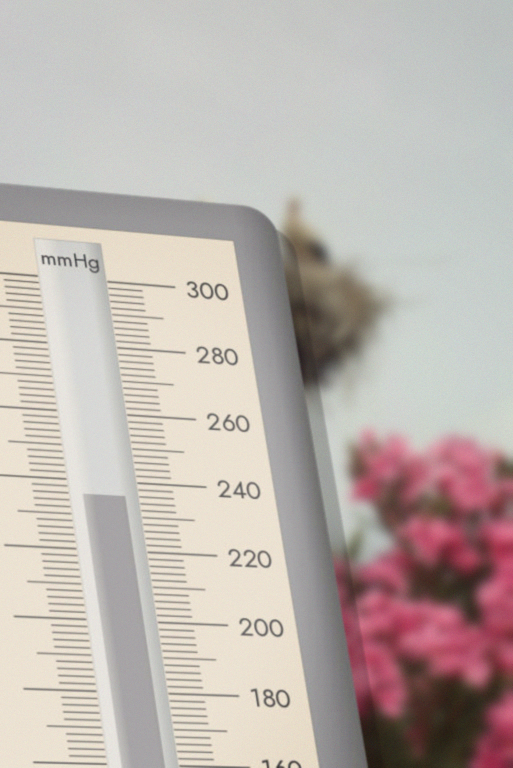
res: 236
